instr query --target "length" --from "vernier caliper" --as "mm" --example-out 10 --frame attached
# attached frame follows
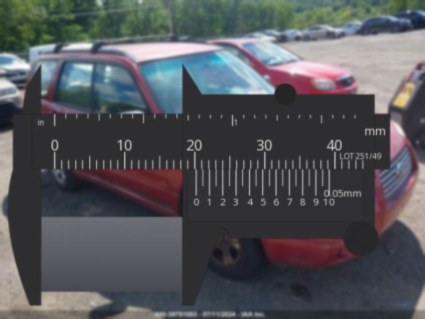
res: 20.2
